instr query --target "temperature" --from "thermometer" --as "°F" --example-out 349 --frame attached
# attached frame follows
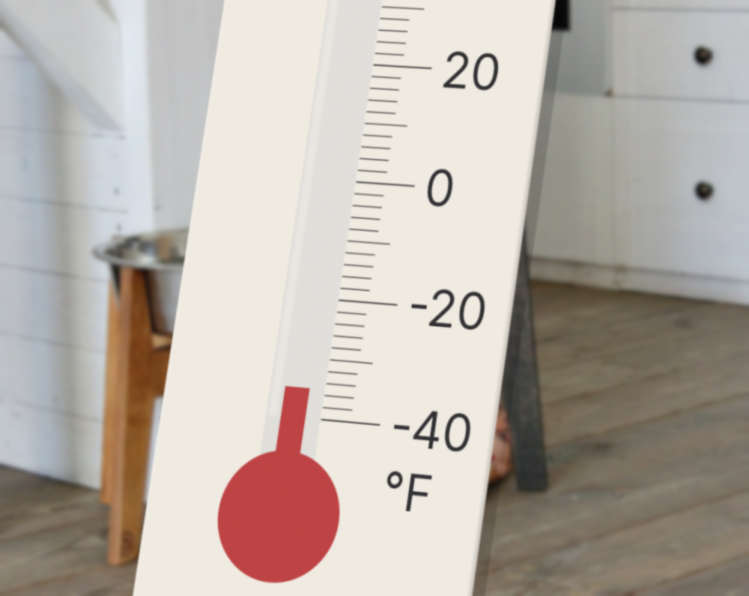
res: -35
